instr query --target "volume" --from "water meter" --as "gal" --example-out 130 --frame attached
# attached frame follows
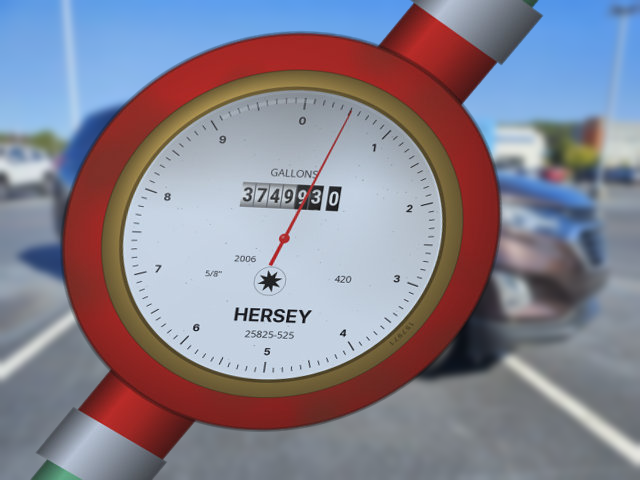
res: 3749930.5
